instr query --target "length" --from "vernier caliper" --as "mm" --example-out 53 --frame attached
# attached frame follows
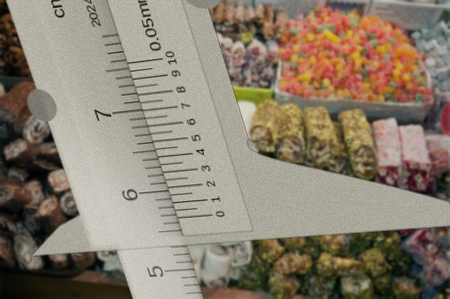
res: 56.6
